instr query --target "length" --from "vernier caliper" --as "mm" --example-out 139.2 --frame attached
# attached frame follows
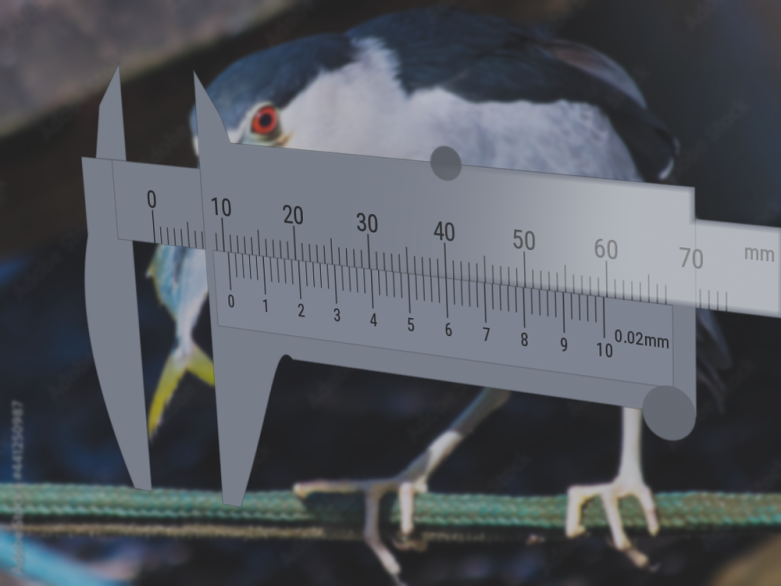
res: 10.6
